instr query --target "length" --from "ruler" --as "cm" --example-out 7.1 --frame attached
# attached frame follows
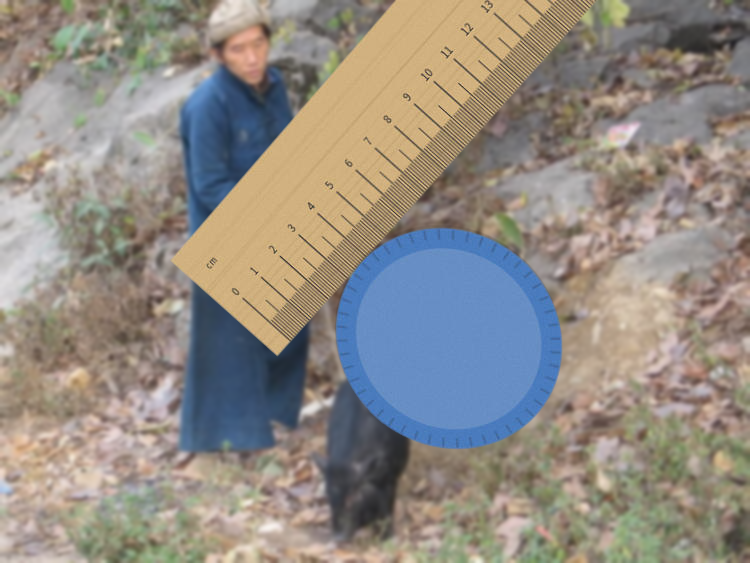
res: 7.5
